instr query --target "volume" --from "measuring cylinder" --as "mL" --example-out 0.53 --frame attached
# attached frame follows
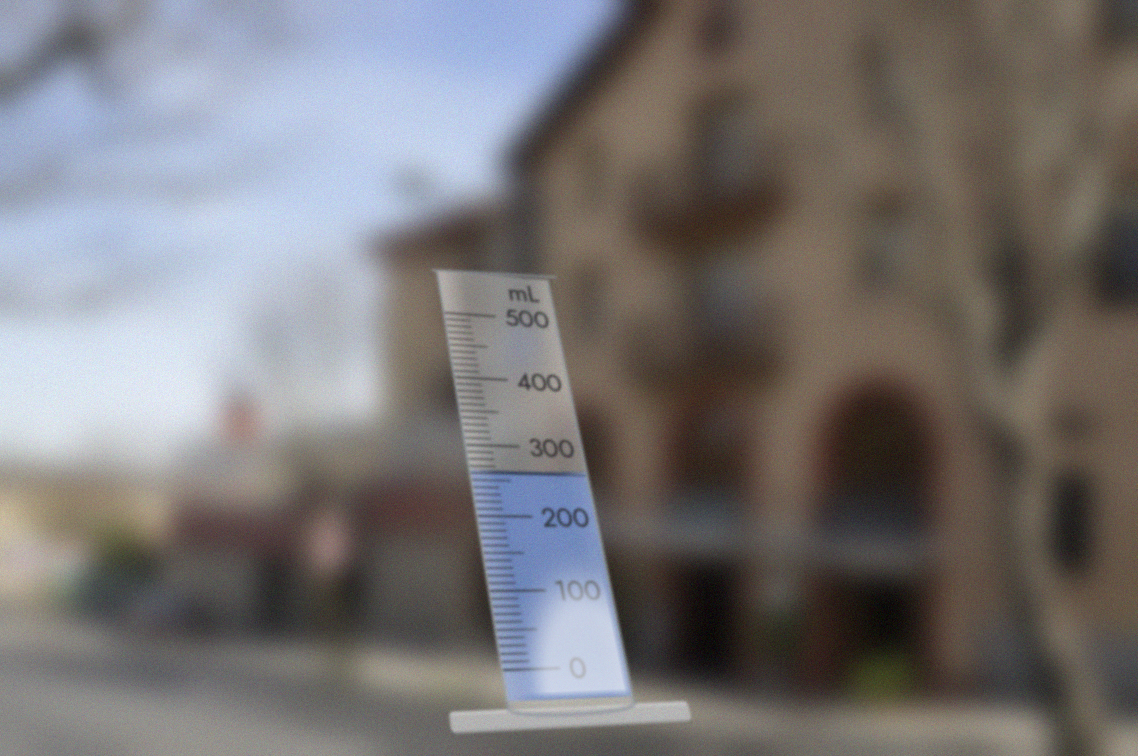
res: 260
